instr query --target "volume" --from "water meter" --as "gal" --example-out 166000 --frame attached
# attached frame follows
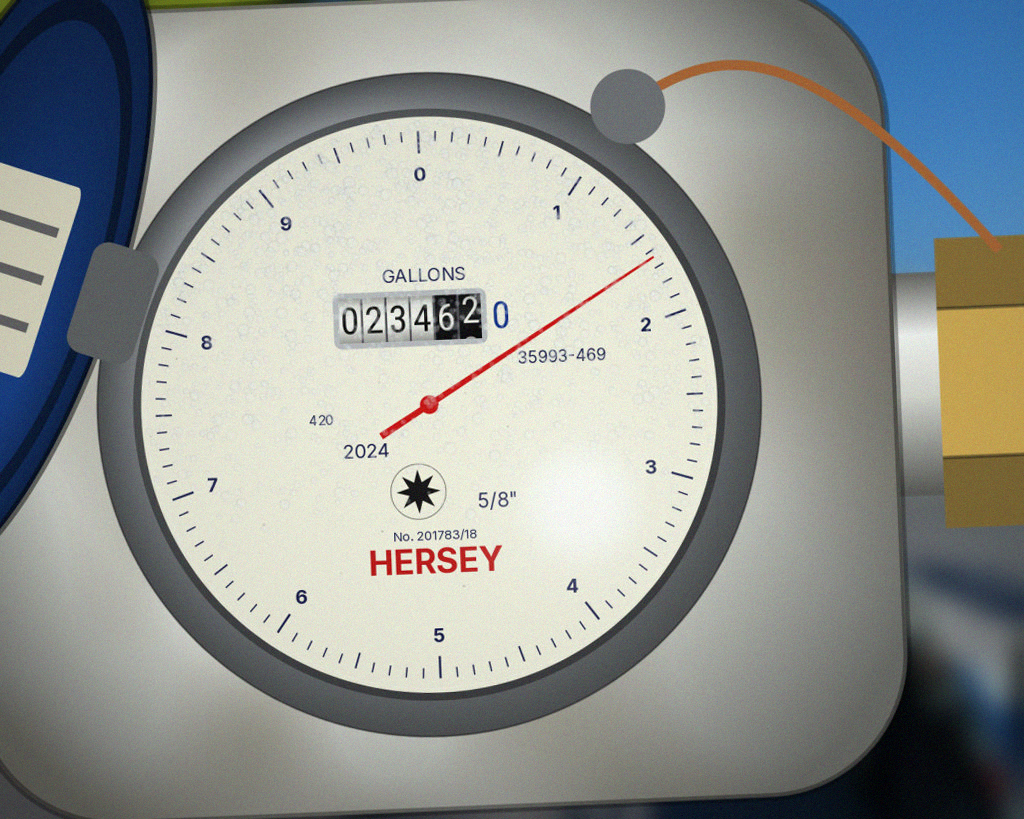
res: 234621.6
